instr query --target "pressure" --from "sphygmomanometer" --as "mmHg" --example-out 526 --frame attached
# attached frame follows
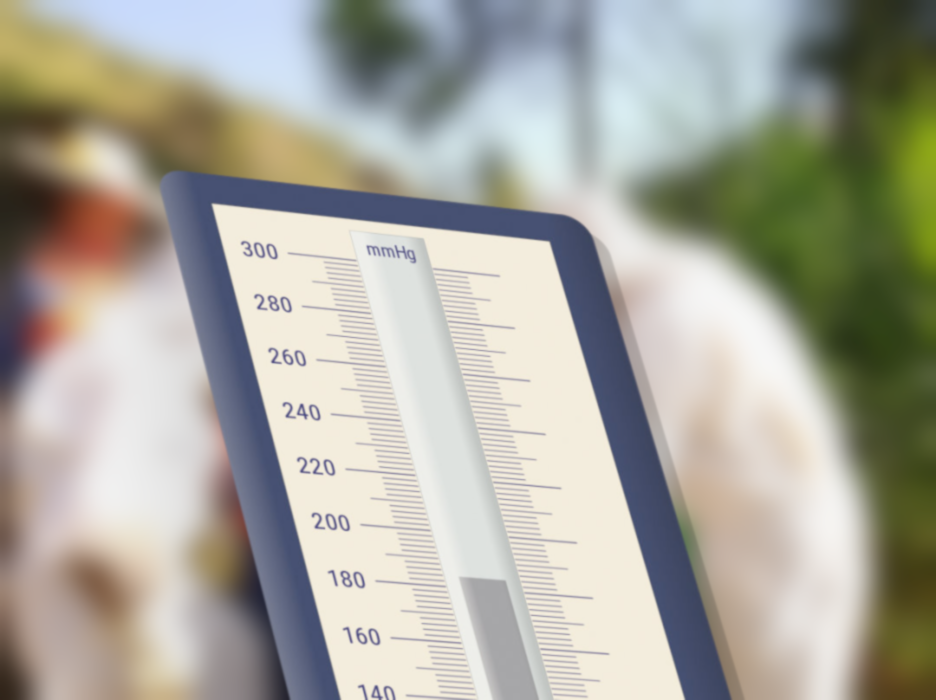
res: 184
